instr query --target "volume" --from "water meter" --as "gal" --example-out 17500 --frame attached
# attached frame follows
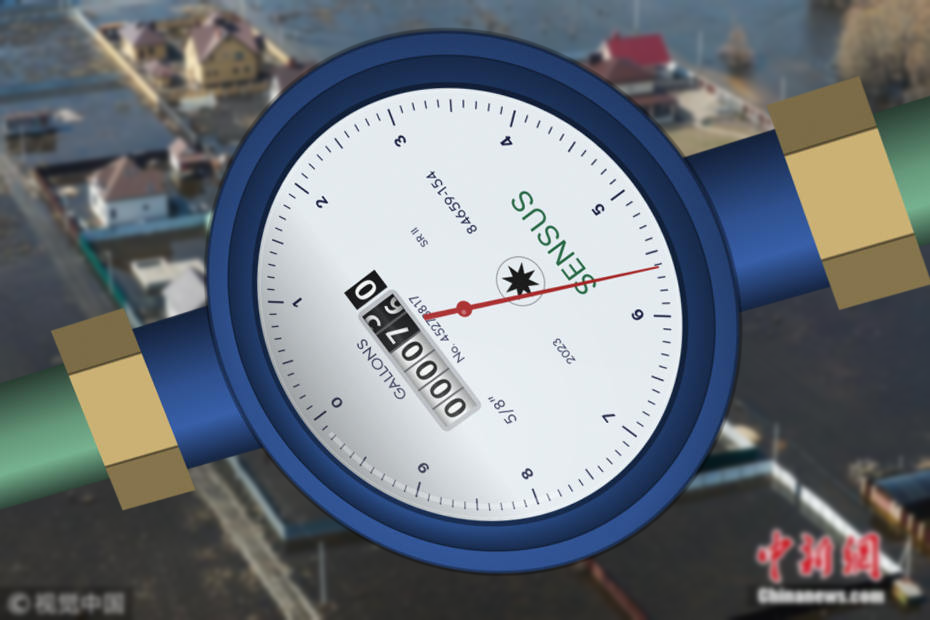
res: 755.6
